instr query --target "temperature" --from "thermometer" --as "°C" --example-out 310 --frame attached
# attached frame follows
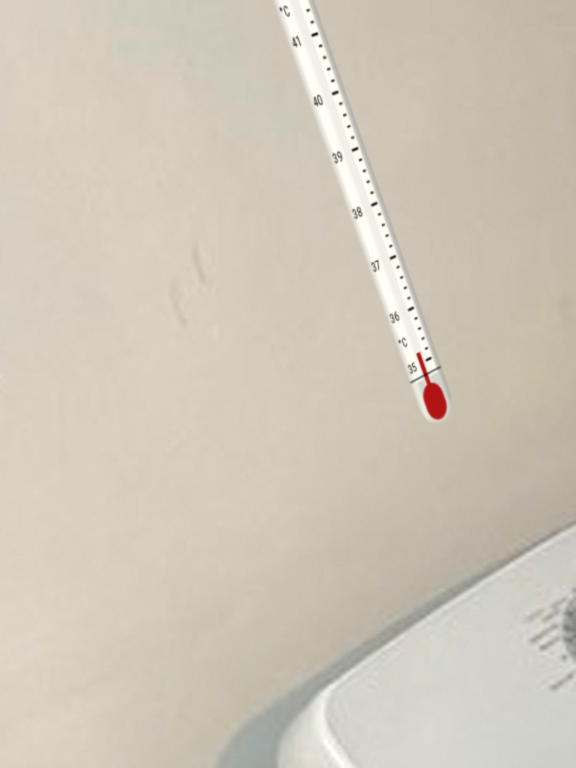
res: 35.2
